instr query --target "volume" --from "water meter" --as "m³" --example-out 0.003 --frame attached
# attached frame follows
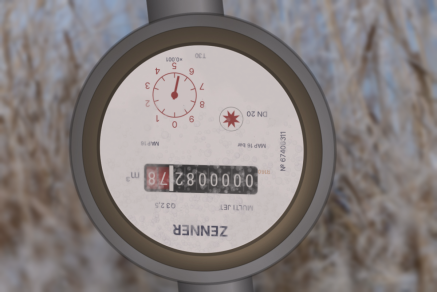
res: 82.785
